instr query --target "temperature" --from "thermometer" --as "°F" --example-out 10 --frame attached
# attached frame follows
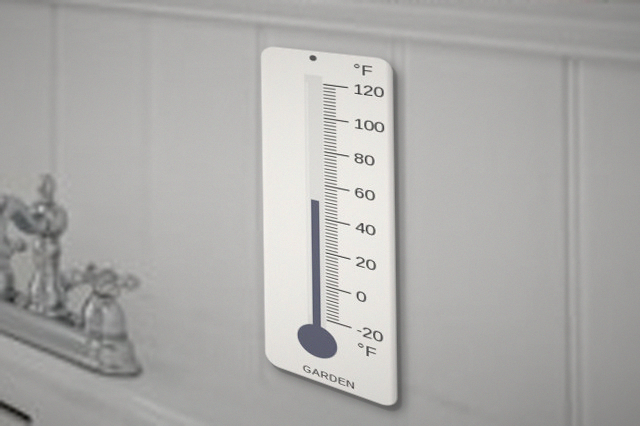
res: 50
